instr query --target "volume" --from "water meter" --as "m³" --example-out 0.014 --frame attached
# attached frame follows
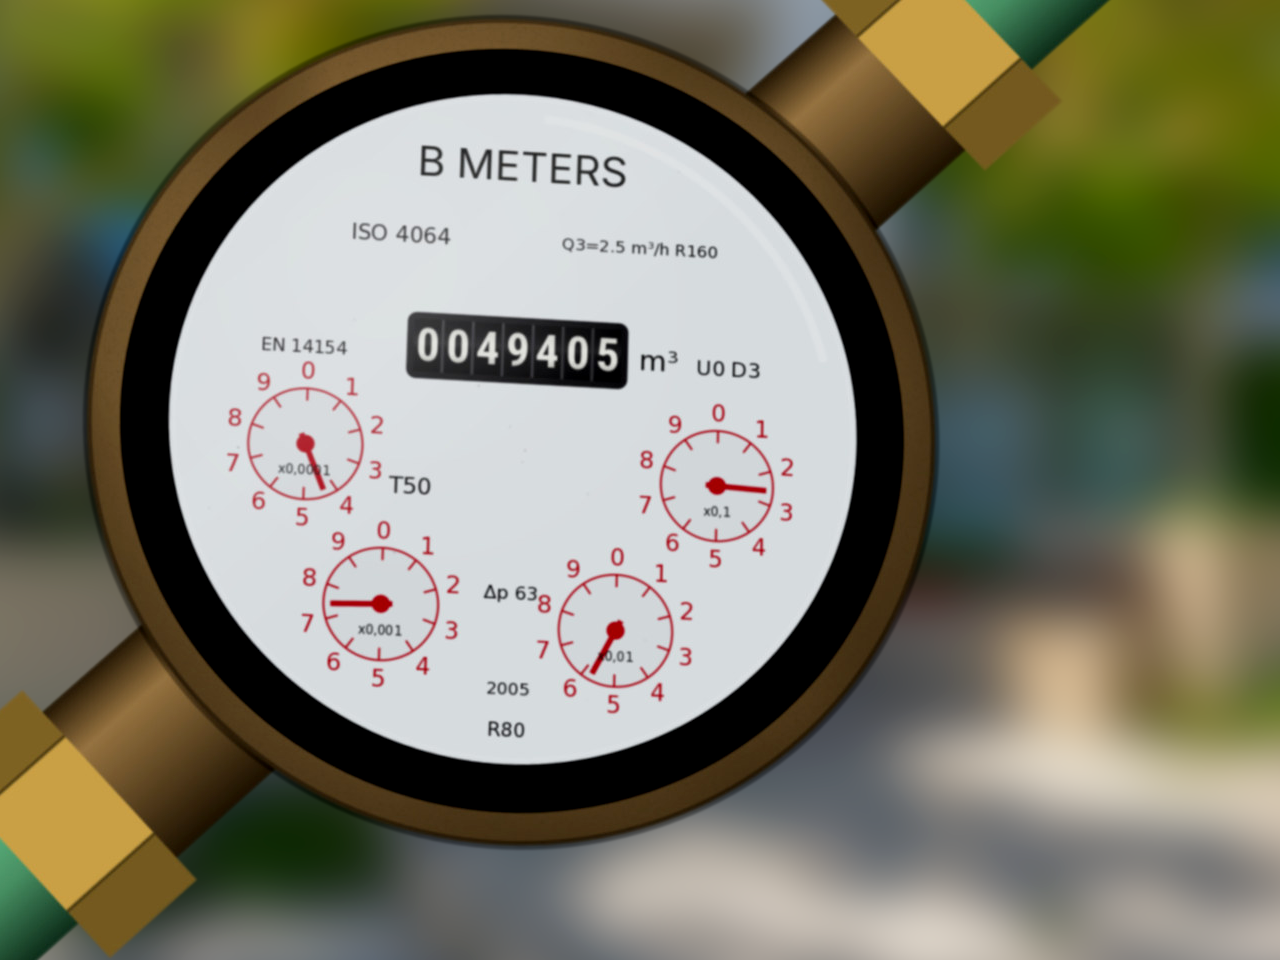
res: 49405.2574
